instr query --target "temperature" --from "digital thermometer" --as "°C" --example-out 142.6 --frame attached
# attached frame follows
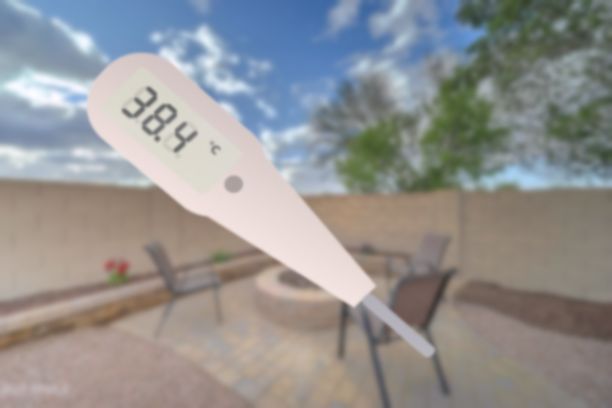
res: 38.4
